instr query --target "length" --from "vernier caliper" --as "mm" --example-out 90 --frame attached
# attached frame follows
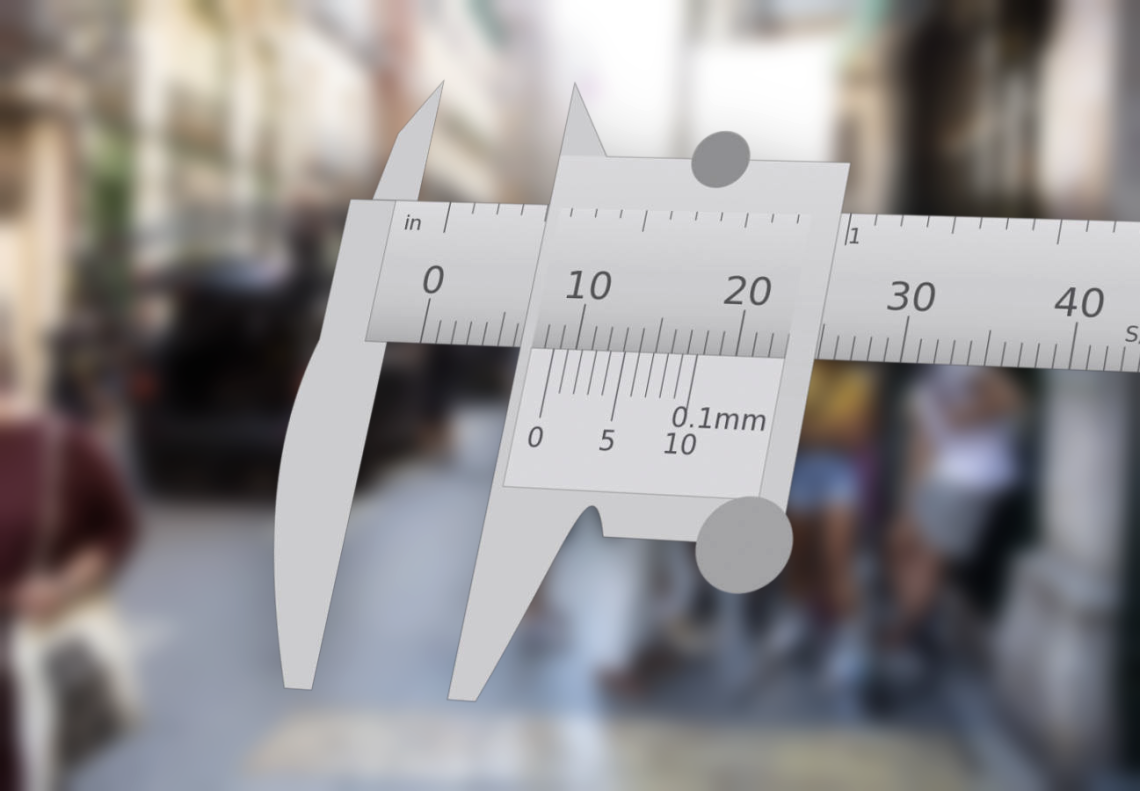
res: 8.6
